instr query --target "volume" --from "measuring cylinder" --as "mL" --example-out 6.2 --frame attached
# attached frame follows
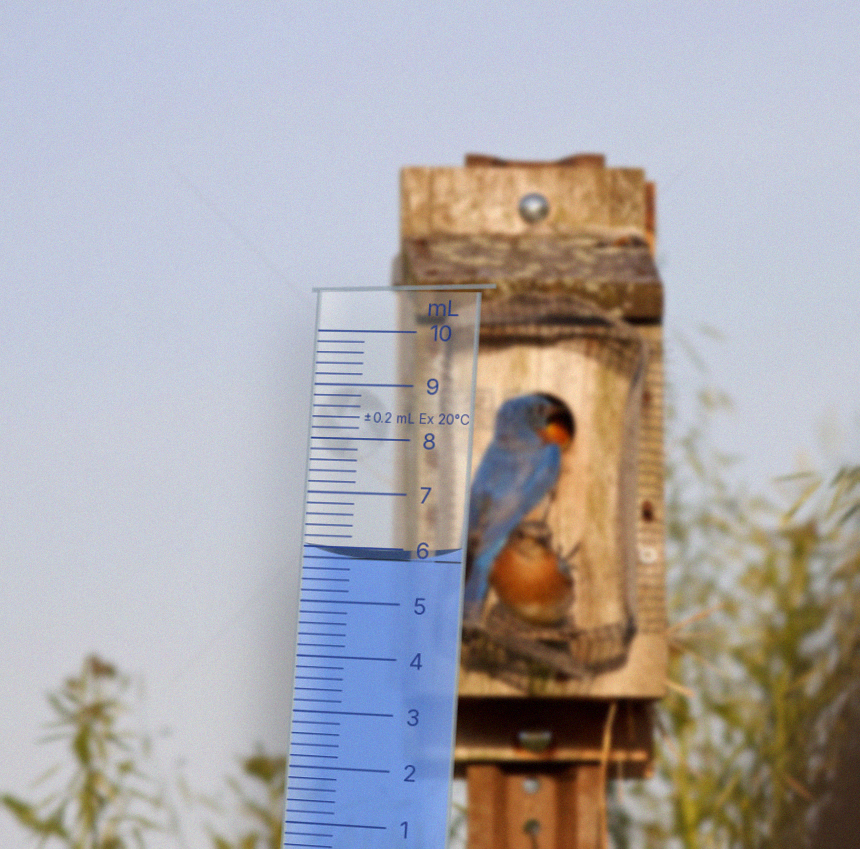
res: 5.8
